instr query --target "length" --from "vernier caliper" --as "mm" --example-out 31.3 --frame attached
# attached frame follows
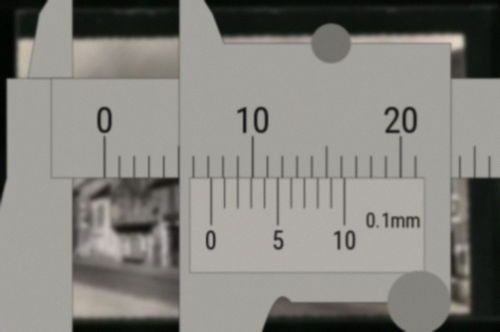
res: 7.2
